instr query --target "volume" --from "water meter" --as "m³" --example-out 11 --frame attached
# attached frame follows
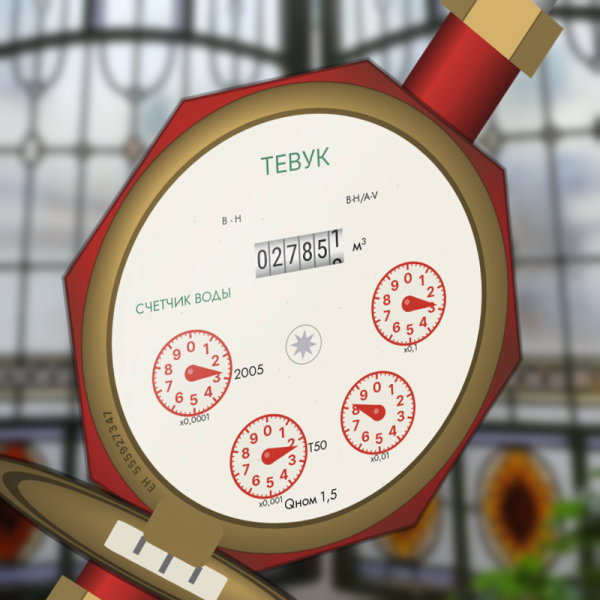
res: 27851.2822
